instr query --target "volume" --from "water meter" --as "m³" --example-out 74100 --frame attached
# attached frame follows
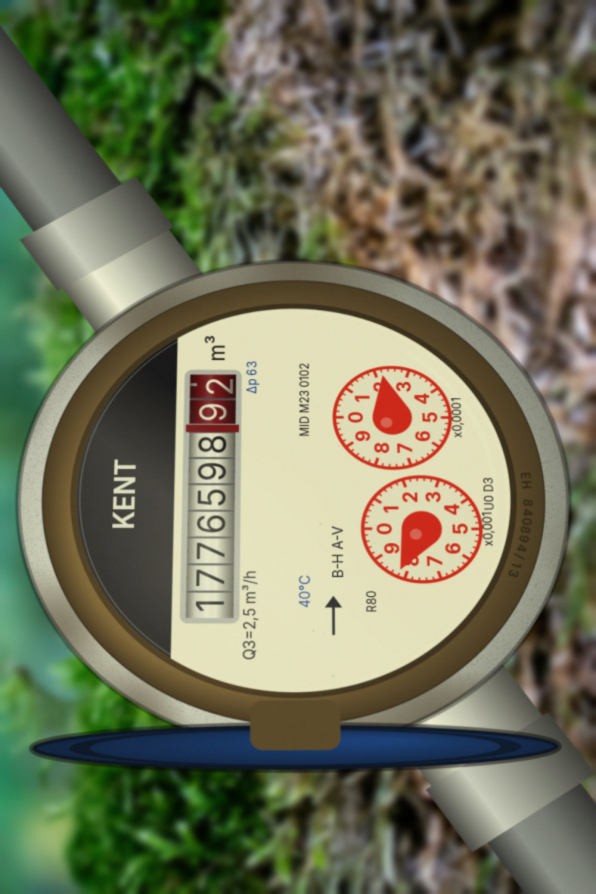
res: 1776598.9182
